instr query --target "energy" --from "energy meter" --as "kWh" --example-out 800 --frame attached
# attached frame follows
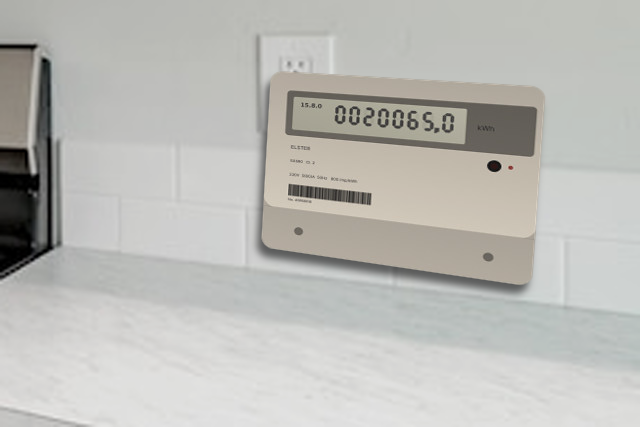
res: 20065.0
